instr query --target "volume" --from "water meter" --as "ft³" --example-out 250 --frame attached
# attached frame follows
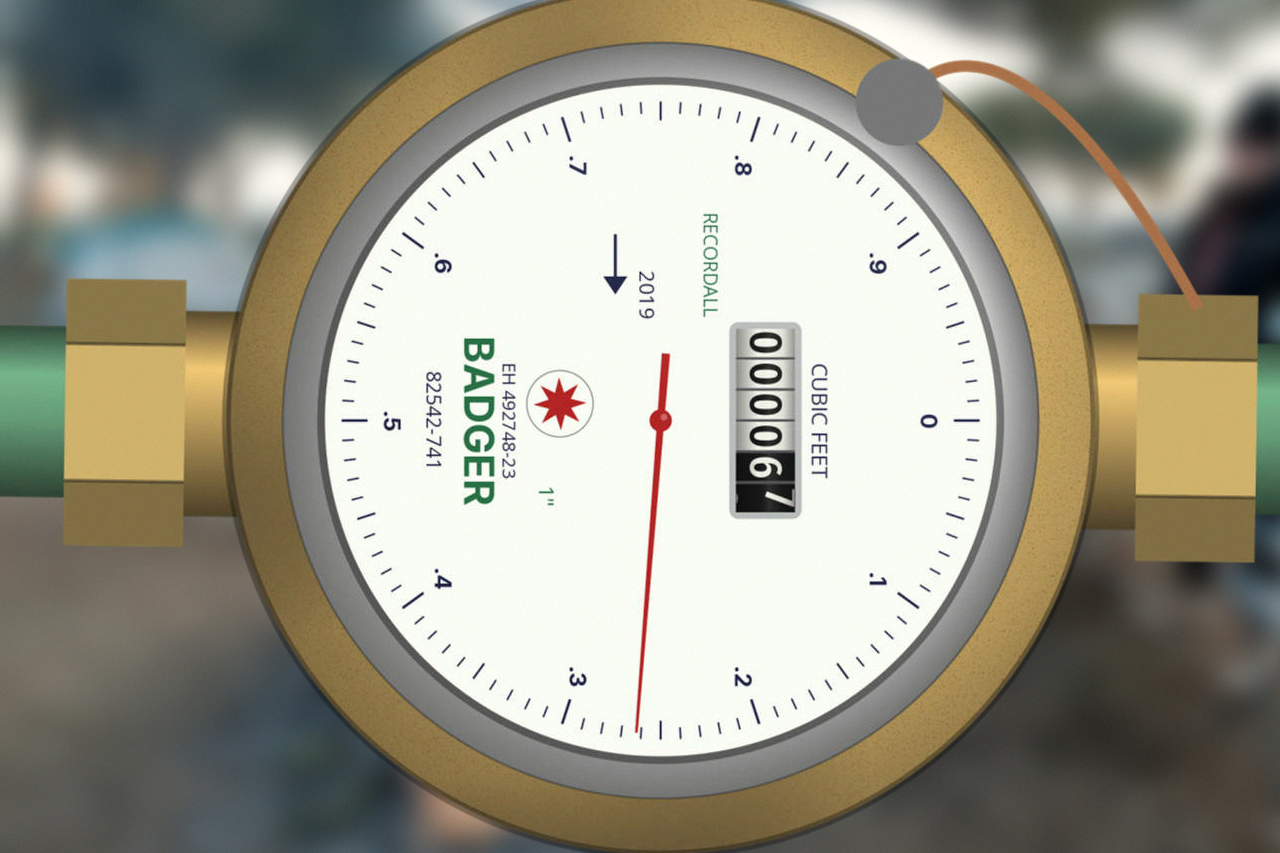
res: 67.26
